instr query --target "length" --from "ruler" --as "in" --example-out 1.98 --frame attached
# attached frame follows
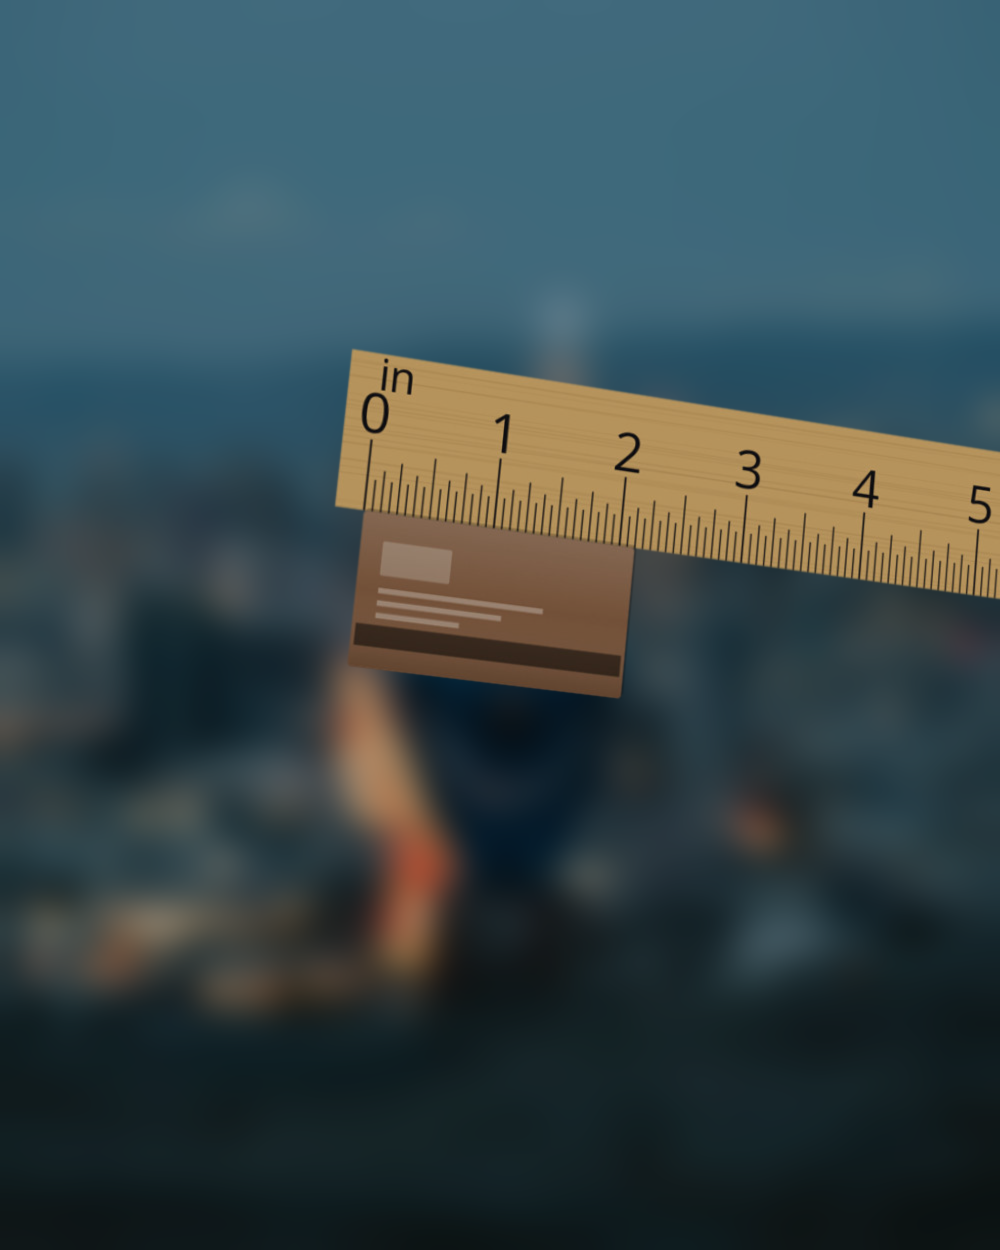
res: 2.125
